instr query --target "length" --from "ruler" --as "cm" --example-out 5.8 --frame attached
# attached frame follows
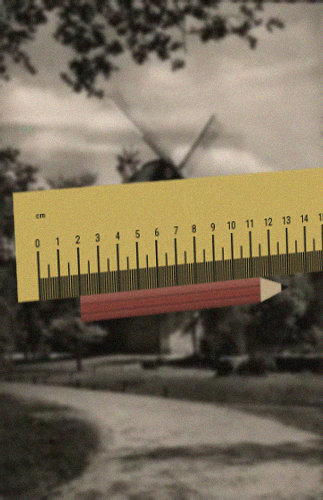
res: 11
